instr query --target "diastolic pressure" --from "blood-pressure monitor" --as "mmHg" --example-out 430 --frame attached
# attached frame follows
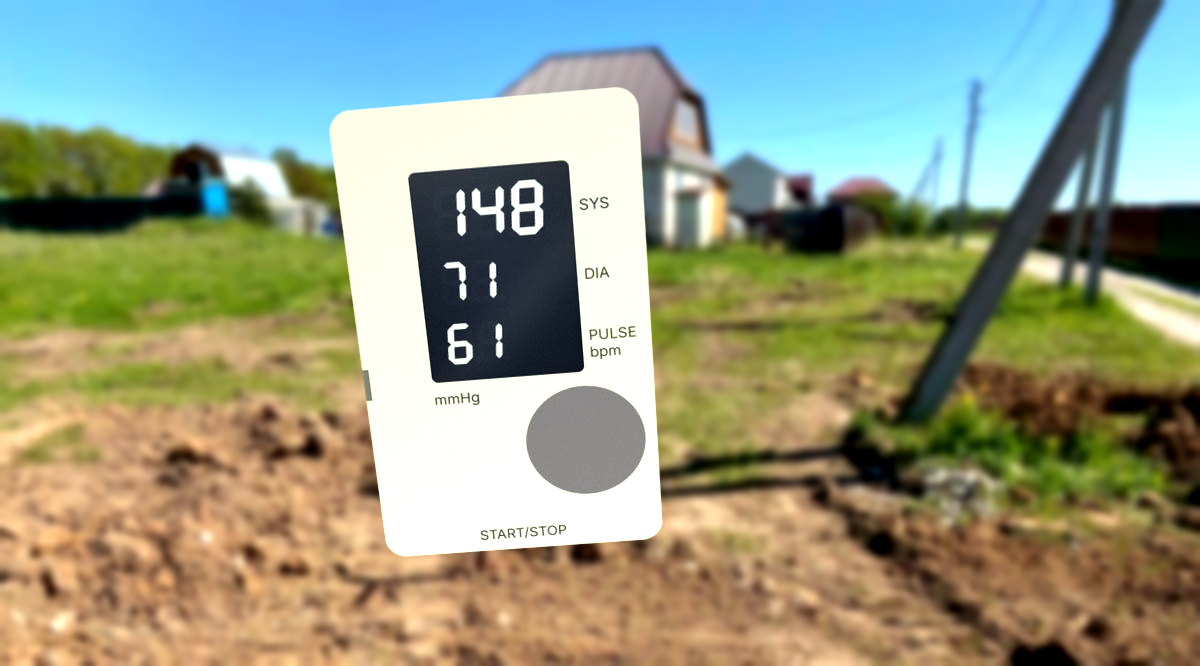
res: 71
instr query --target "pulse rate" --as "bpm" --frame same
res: 61
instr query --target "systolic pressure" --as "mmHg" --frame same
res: 148
